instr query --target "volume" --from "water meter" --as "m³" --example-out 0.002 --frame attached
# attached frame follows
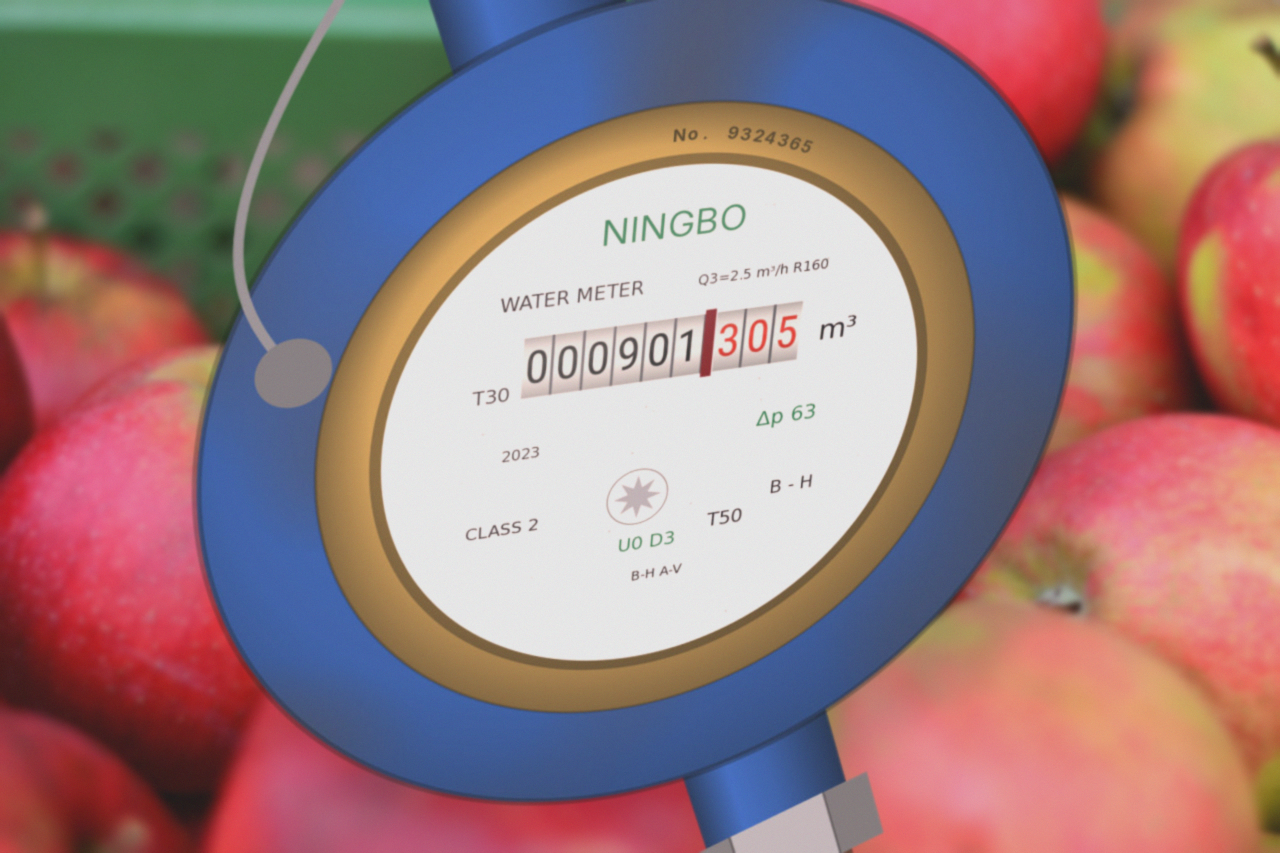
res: 901.305
